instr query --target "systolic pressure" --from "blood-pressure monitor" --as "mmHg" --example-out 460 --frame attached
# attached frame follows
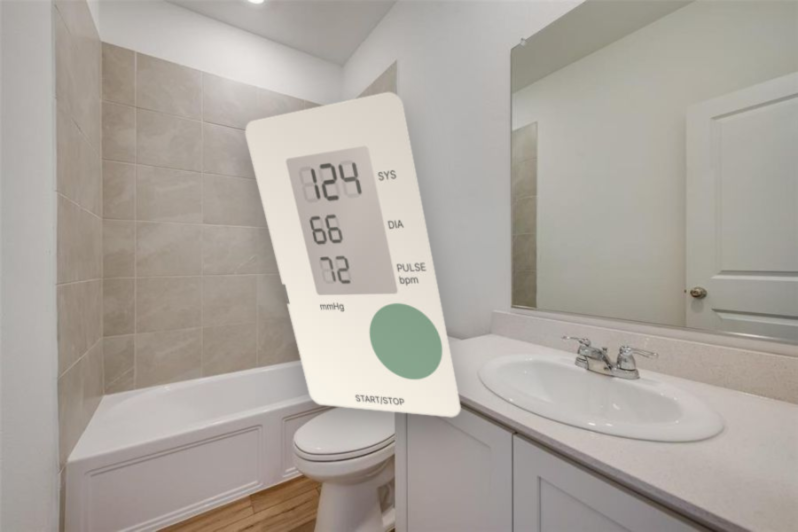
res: 124
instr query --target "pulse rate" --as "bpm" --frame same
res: 72
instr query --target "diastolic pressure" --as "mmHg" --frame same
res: 66
